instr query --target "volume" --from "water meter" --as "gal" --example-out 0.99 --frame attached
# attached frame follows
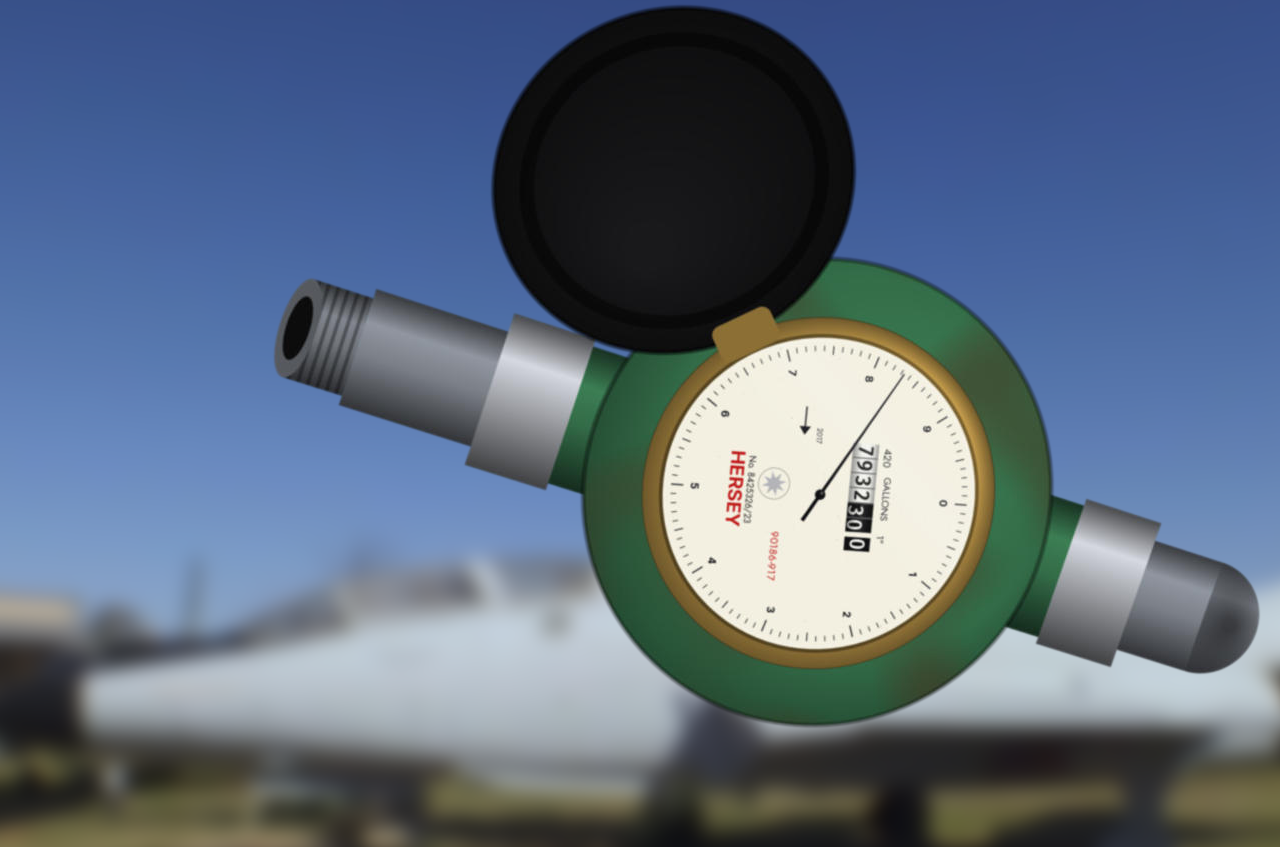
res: 7932298.3
